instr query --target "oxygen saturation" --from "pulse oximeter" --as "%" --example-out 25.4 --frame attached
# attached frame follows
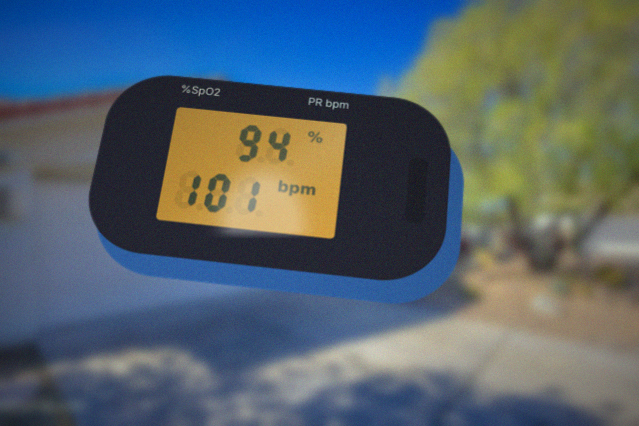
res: 94
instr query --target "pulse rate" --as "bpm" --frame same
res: 101
